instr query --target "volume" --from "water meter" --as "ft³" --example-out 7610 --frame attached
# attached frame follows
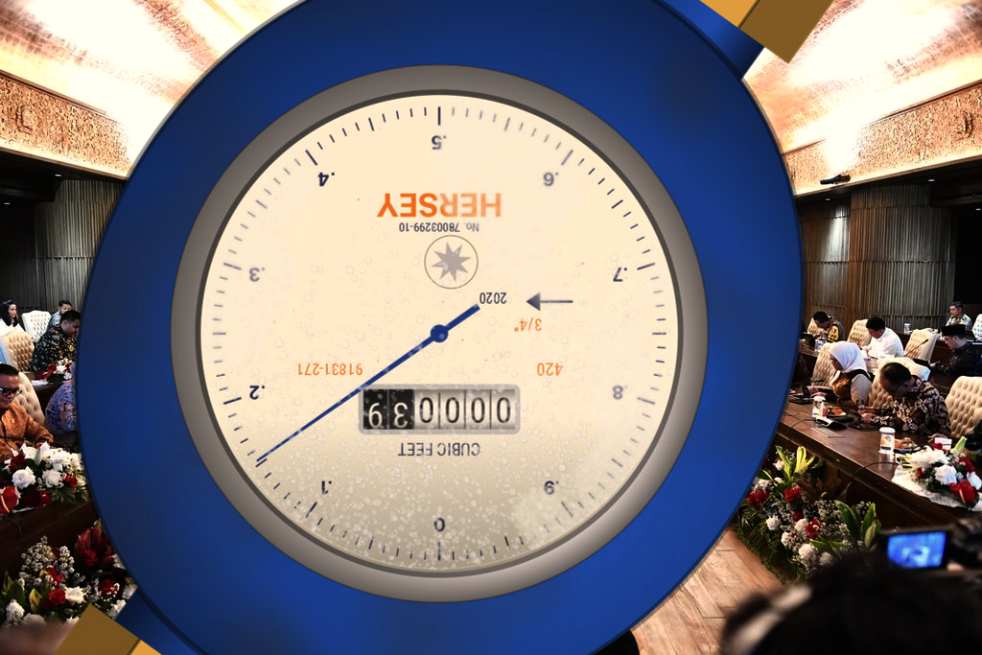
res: 39.15
